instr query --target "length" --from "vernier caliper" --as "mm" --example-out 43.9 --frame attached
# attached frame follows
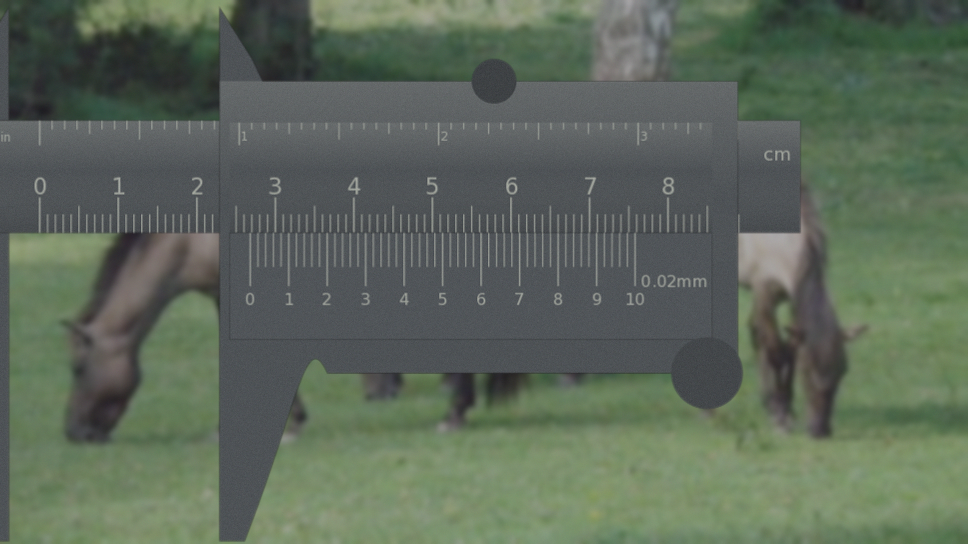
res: 26.8
